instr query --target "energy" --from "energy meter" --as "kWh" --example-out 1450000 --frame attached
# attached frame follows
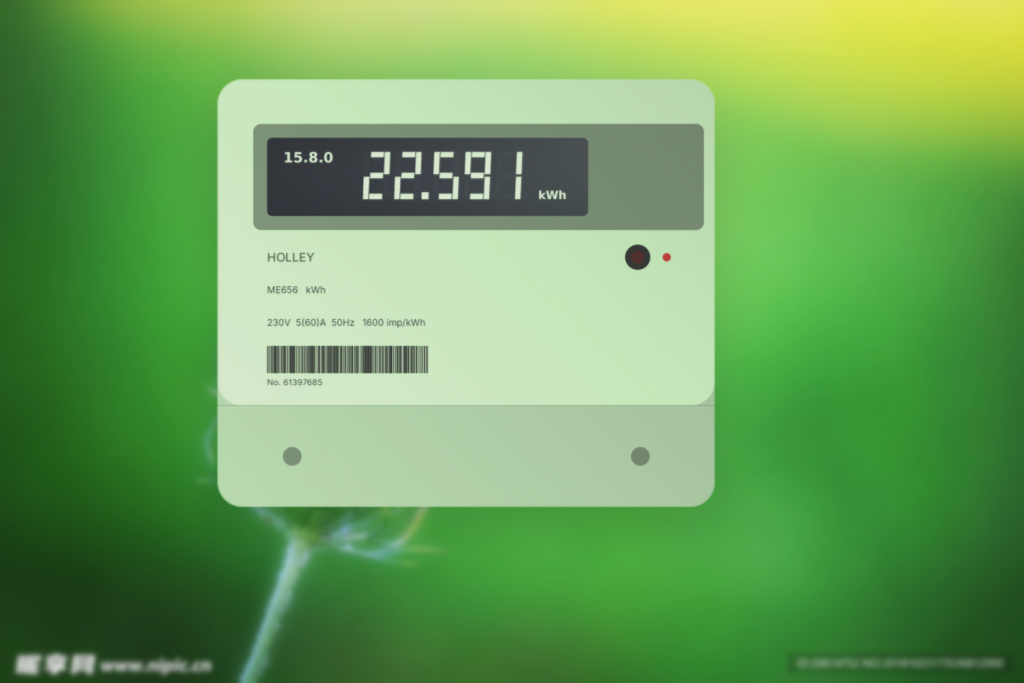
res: 22.591
